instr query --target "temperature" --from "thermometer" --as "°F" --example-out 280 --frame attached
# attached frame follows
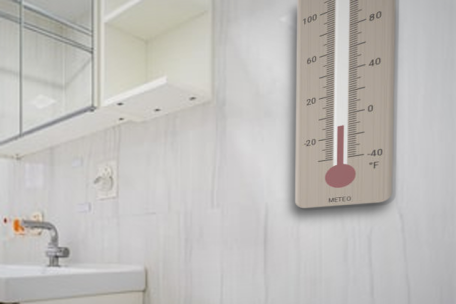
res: -10
